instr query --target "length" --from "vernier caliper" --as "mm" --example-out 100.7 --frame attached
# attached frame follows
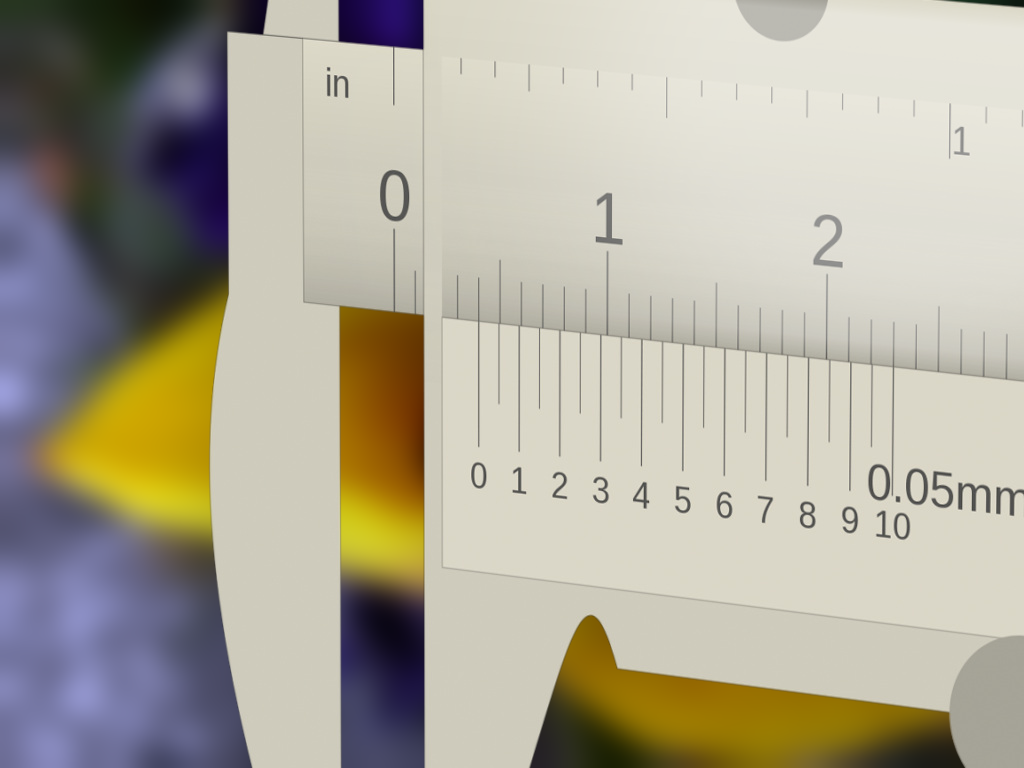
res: 4.0
